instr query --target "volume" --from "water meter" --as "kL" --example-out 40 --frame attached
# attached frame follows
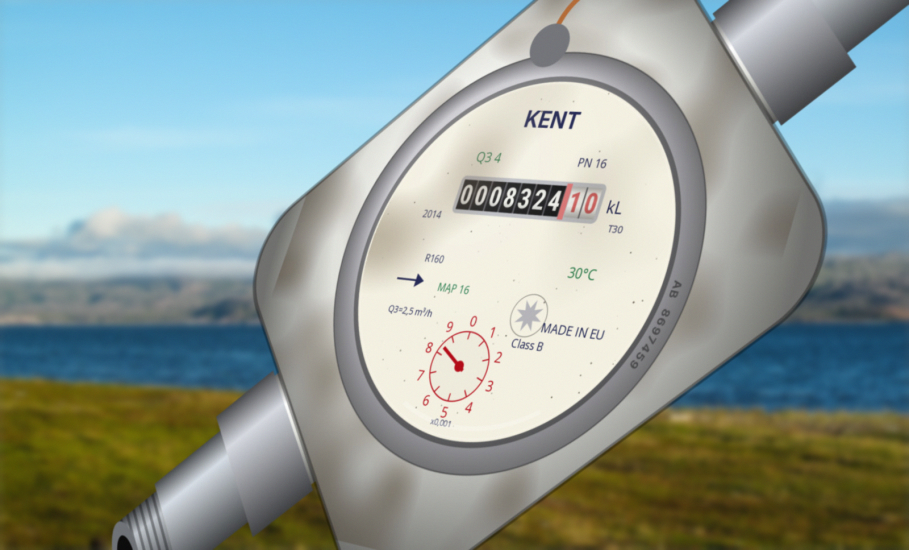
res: 8324.108
